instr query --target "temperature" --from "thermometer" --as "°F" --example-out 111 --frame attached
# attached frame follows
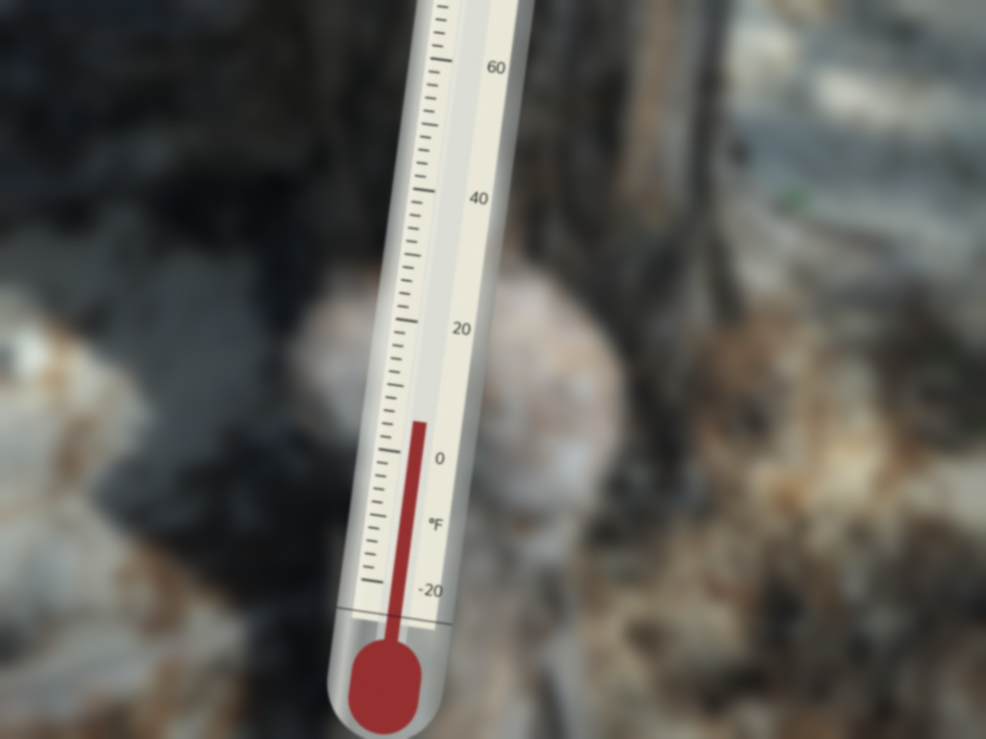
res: 5
